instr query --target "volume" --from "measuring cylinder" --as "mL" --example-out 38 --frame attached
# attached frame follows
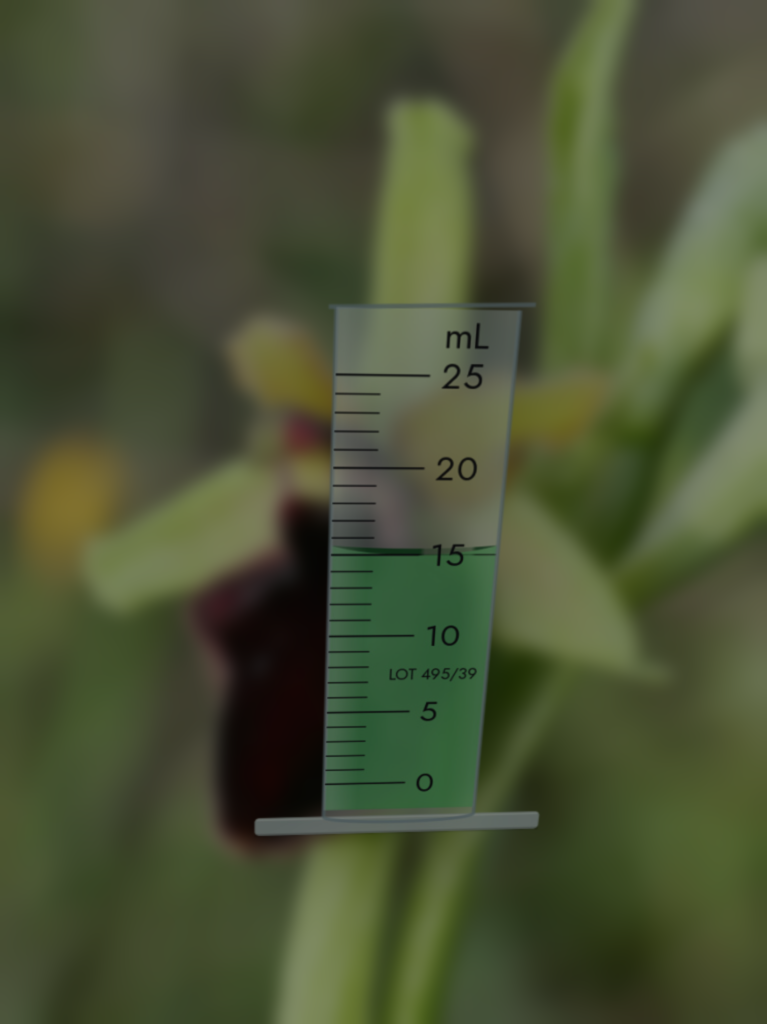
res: 15
